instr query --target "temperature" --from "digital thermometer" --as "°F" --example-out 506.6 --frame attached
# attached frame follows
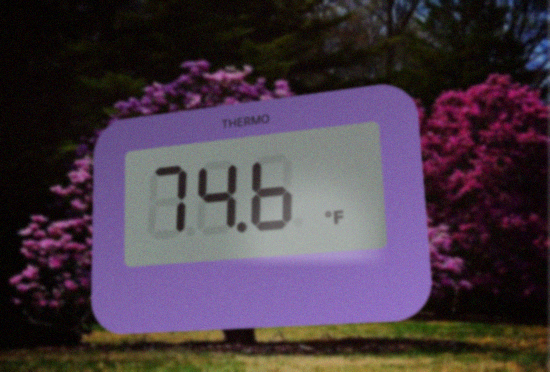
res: 74.6
